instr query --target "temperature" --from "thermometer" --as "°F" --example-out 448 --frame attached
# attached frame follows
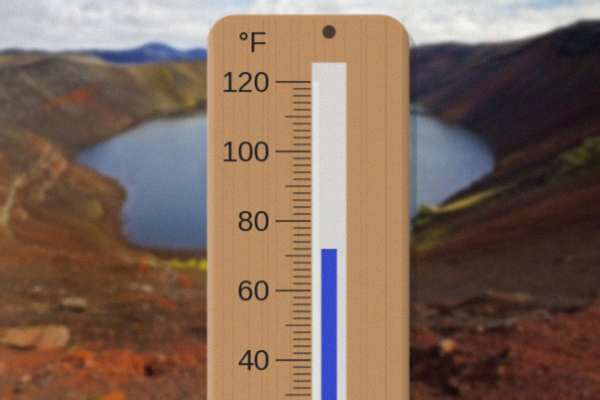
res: 72
